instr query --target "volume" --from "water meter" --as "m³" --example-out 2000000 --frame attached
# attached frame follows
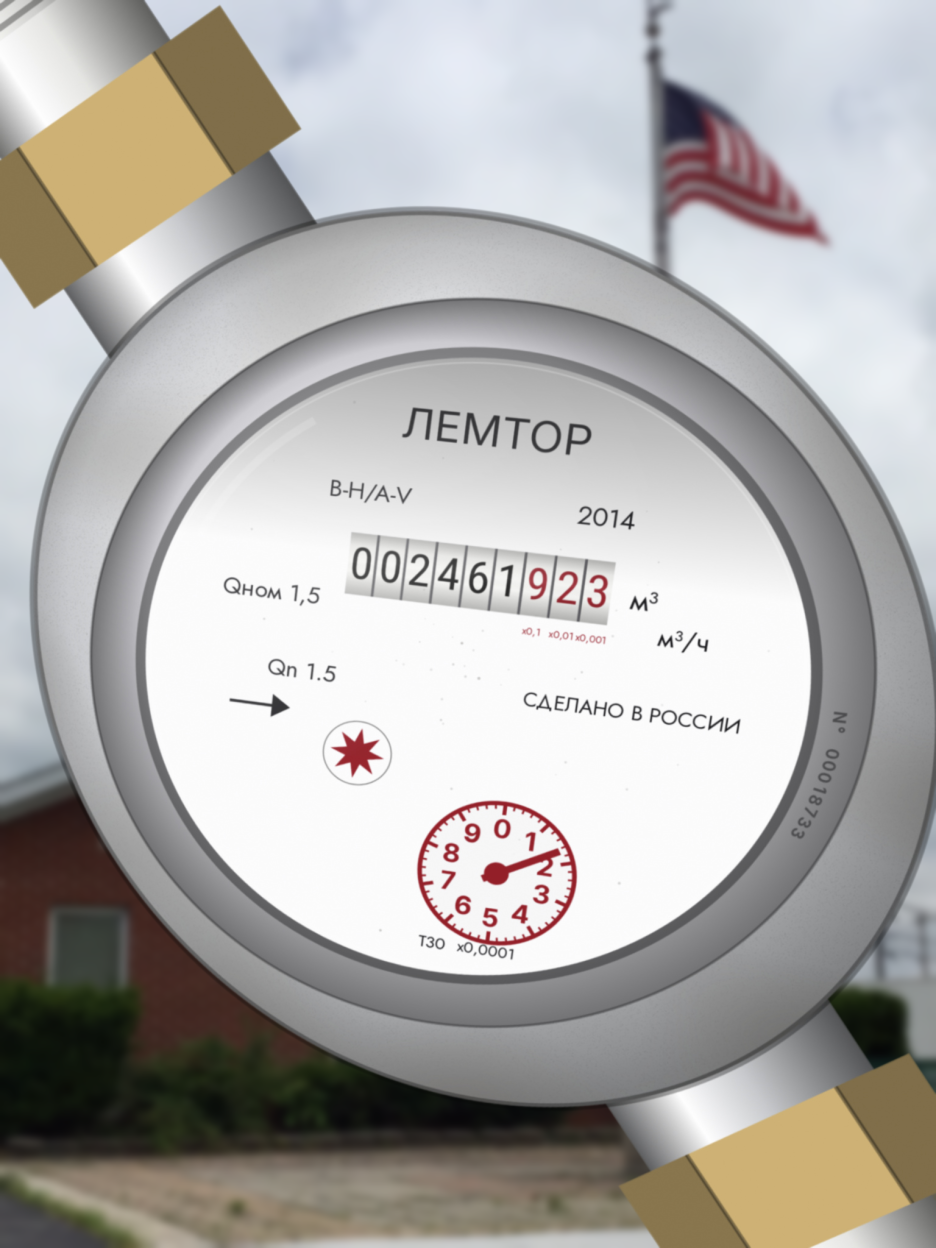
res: 2461.9231
